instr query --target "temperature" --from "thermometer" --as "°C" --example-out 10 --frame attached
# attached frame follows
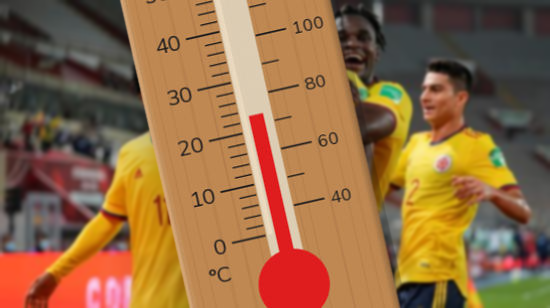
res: 23
